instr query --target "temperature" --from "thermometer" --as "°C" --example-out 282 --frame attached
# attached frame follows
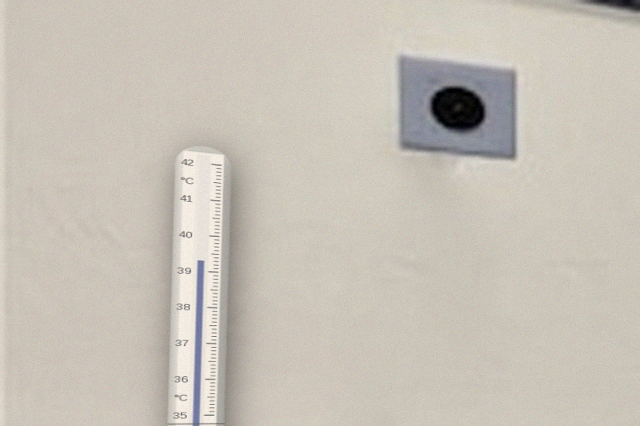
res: 39.3
